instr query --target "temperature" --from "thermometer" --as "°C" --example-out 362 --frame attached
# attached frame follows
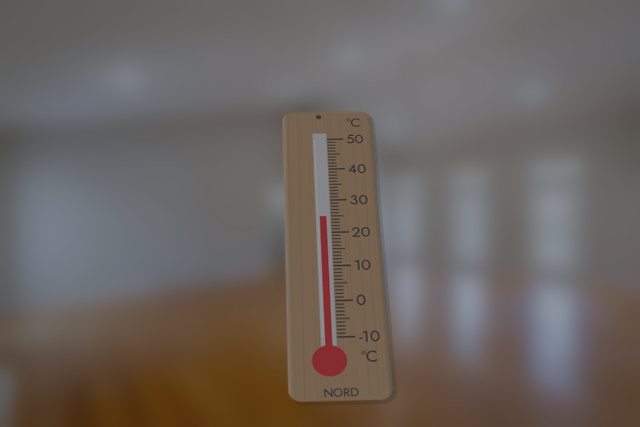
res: 25
